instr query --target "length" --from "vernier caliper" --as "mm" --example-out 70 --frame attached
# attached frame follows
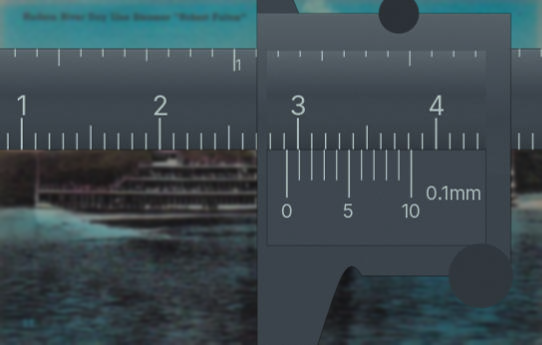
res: 29.2
